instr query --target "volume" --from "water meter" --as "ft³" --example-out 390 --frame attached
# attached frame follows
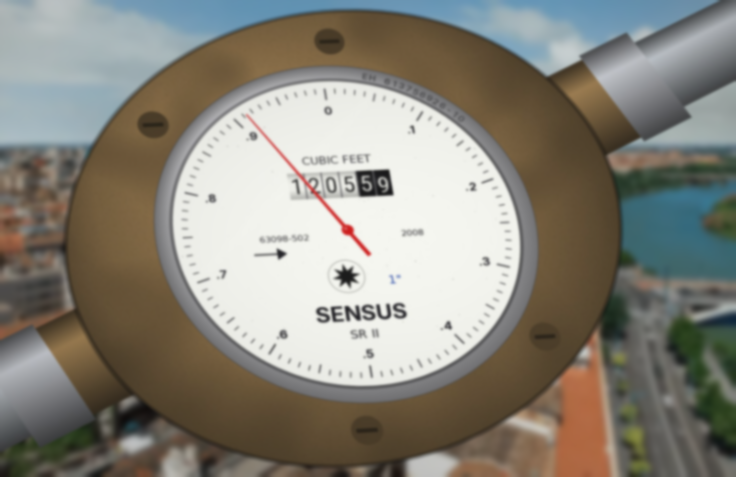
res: 120558.91
